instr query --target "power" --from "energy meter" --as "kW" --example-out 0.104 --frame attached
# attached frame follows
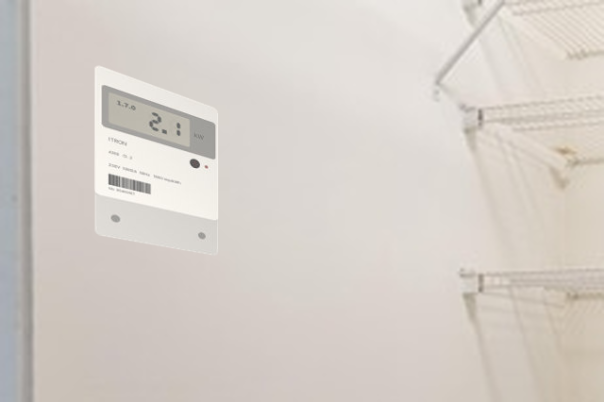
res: 2.1
